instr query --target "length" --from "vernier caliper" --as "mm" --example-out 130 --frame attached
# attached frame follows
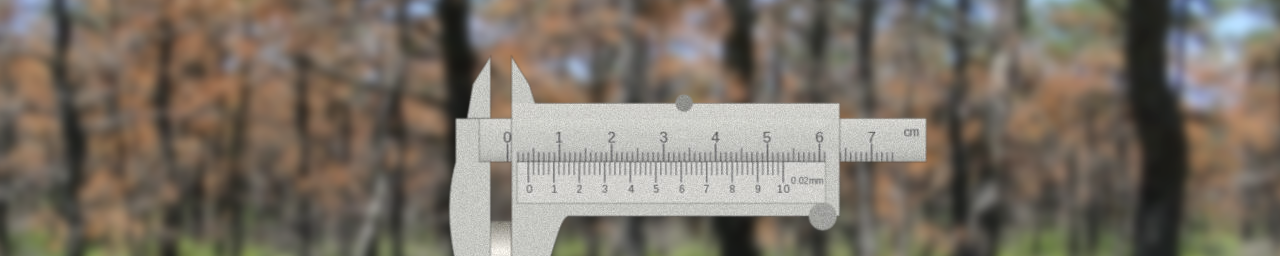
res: 4.0
